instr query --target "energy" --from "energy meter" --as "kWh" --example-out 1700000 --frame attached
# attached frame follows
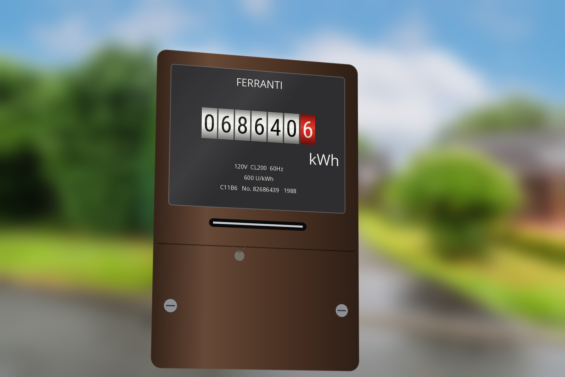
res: 68640.6
